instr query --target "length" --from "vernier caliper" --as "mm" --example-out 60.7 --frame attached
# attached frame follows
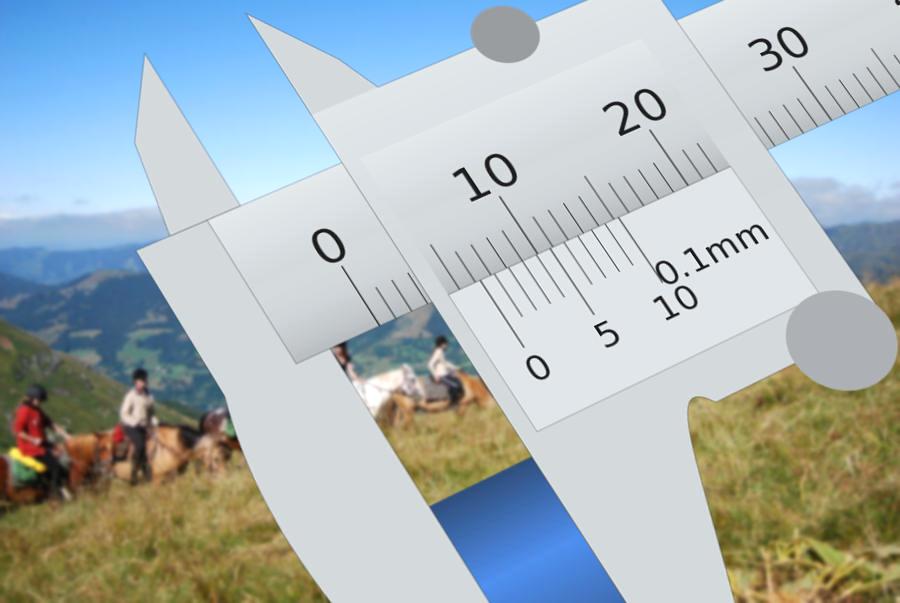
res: 6.3
